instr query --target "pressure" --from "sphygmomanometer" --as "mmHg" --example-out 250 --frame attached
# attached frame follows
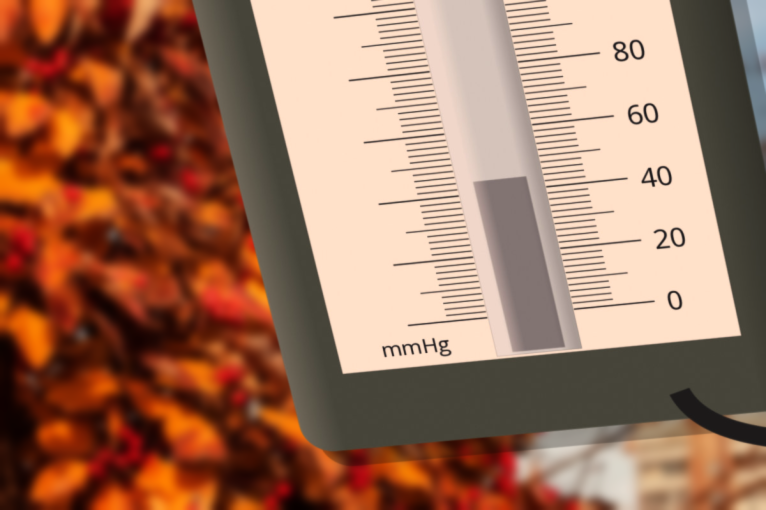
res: 44
